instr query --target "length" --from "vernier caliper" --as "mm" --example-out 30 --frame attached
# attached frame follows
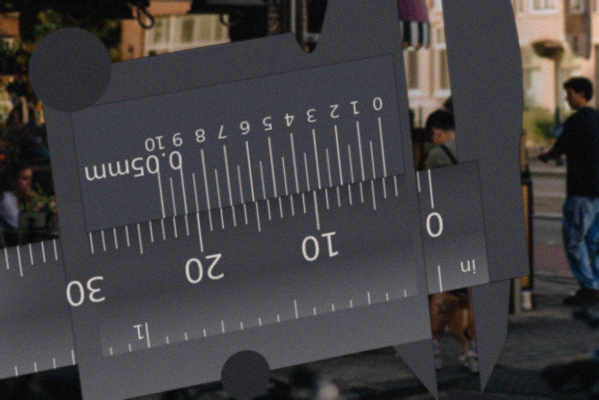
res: 3.8
